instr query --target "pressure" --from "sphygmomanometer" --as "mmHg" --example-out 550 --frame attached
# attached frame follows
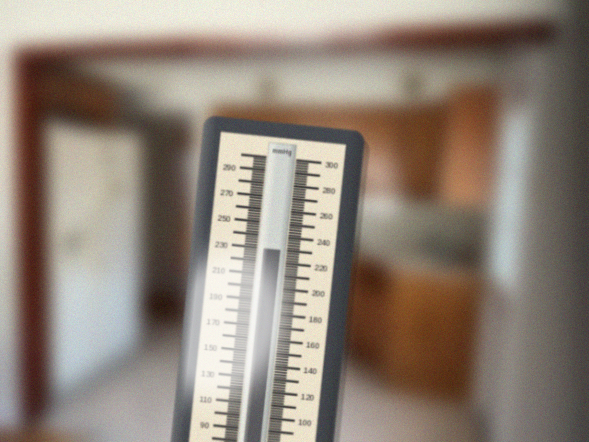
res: 230
